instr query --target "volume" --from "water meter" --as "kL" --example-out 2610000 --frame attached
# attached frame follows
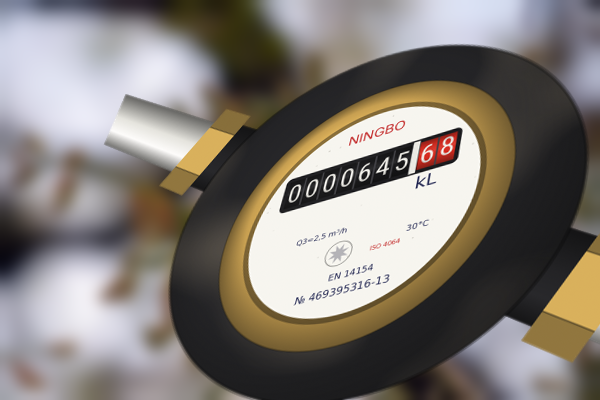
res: 645.68
